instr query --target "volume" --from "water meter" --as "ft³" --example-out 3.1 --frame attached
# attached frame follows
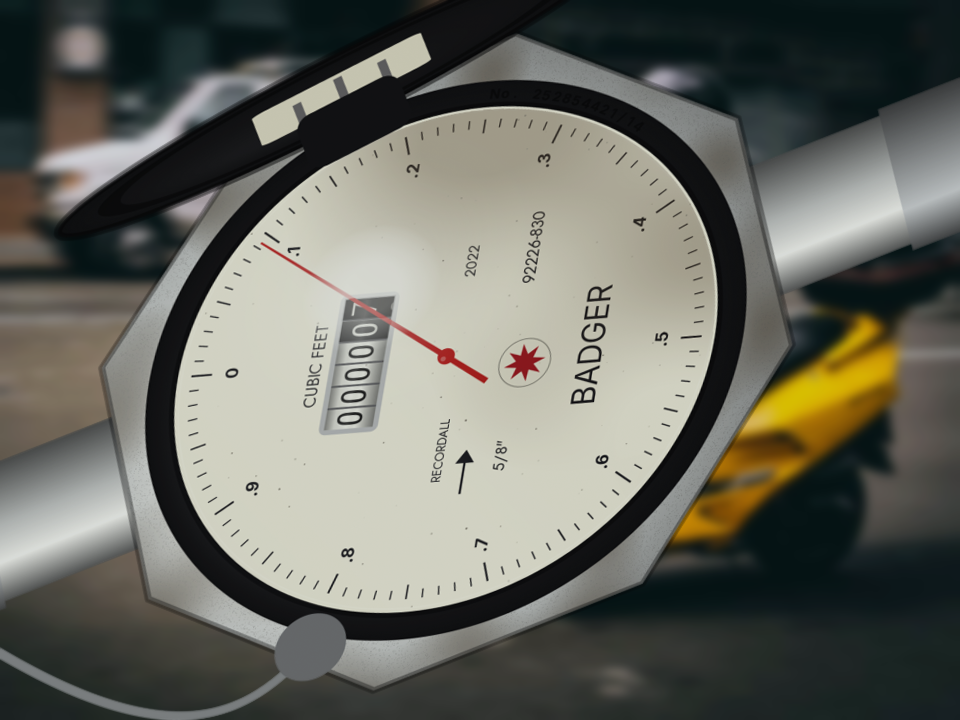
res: 7.09
